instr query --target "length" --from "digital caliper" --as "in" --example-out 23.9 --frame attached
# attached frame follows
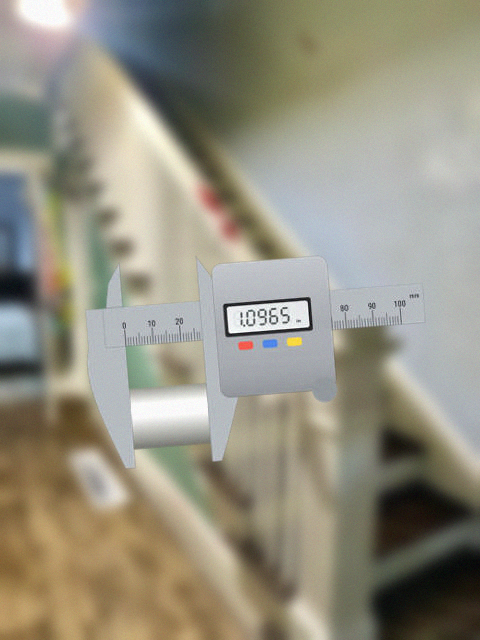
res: 1.0965
